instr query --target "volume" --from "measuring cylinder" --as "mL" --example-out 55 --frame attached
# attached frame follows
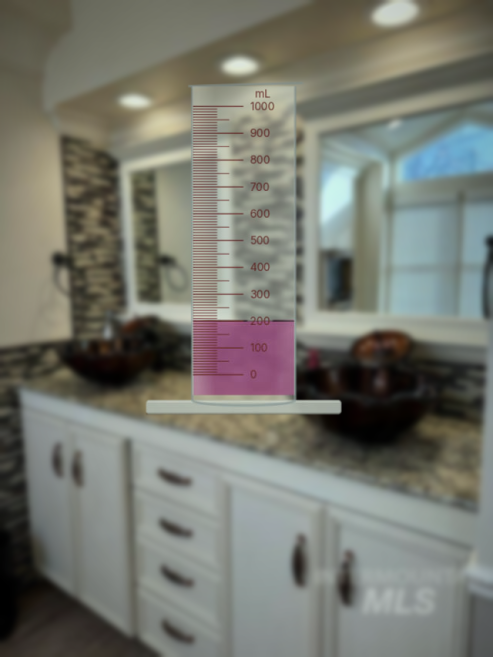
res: 200
